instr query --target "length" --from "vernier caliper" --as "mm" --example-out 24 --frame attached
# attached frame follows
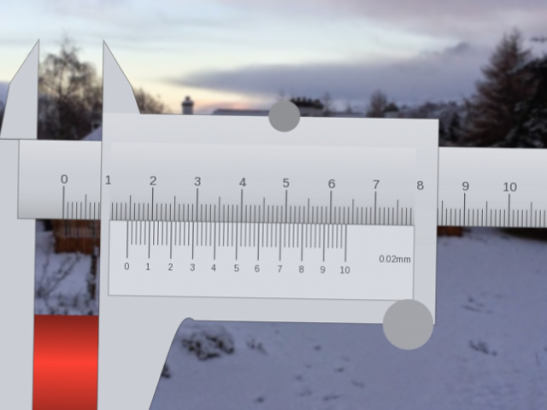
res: 14.5
